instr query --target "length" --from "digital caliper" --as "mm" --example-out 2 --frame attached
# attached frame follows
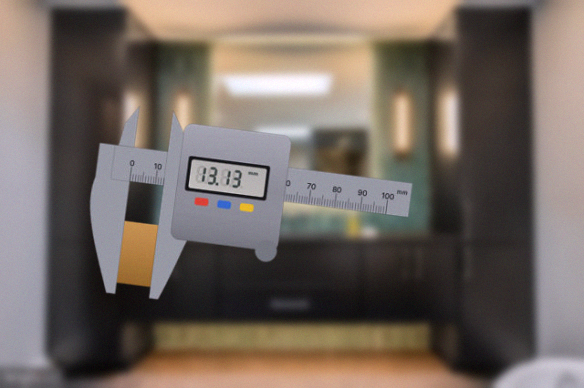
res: 13.13
